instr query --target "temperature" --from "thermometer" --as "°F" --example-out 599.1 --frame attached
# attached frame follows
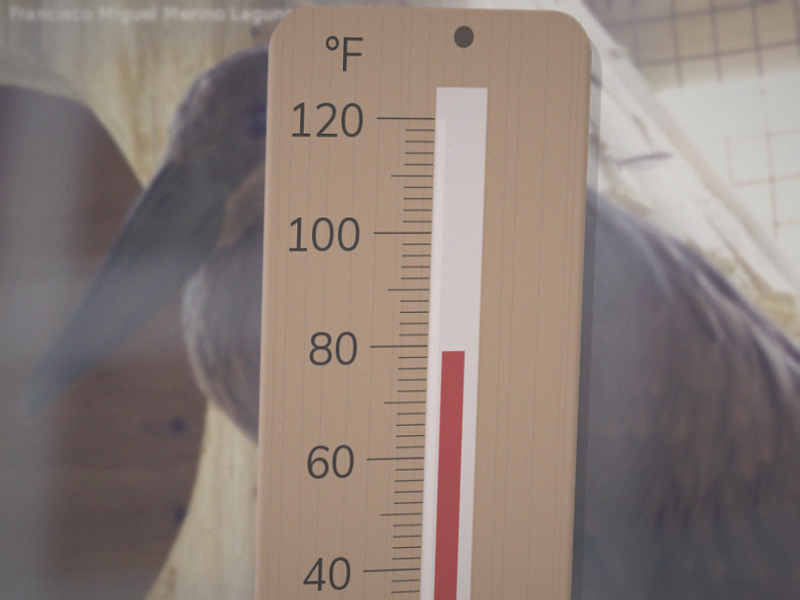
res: 79
